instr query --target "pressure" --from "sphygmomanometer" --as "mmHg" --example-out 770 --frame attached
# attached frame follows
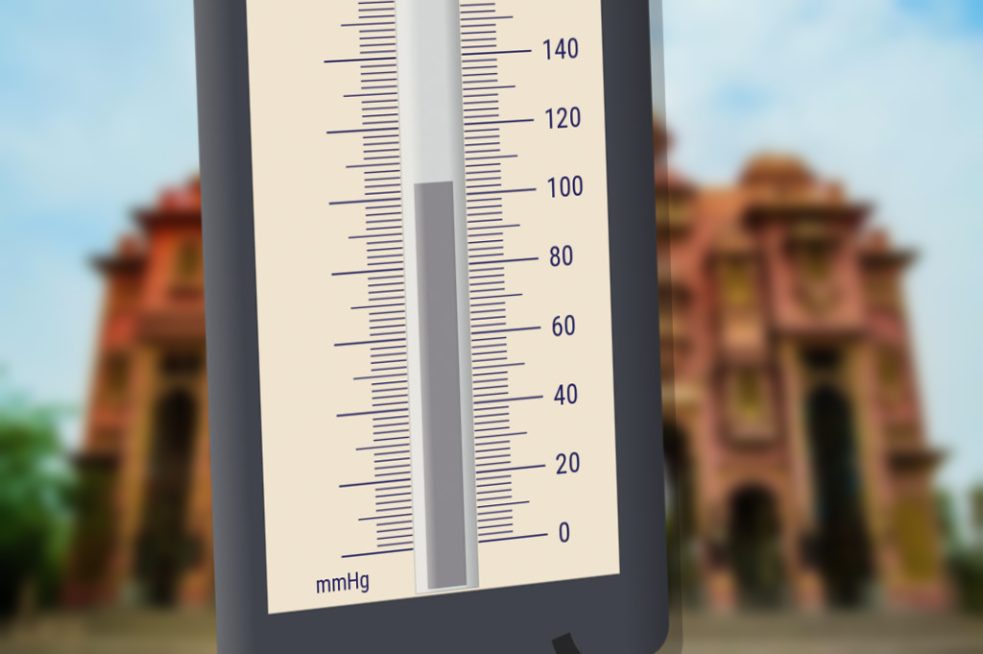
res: 104
